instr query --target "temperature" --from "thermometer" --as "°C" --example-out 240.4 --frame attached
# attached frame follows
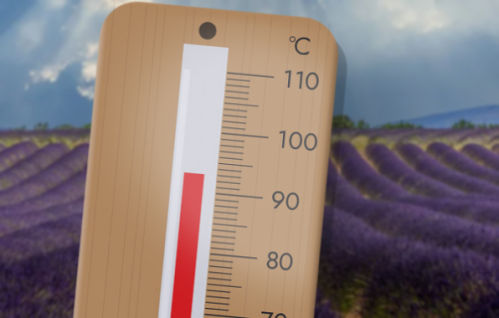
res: 93
